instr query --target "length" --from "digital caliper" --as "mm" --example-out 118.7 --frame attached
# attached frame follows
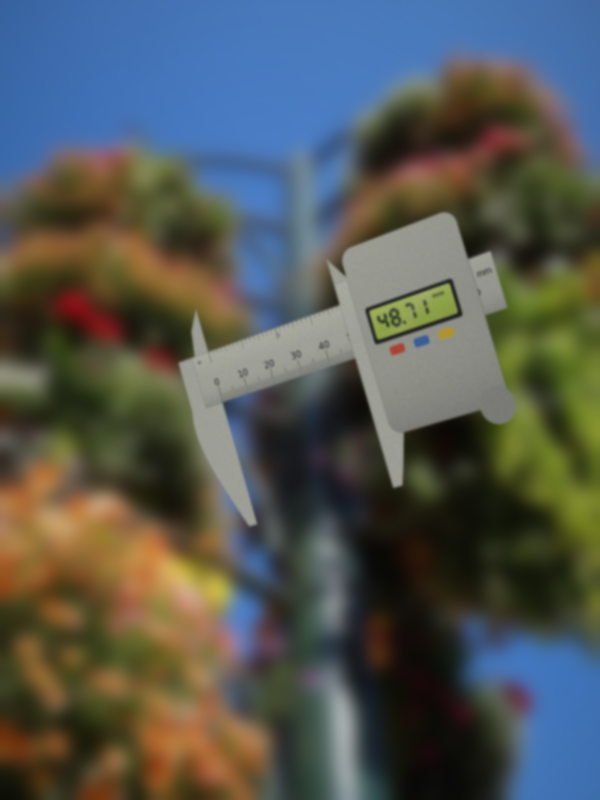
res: 48.71
